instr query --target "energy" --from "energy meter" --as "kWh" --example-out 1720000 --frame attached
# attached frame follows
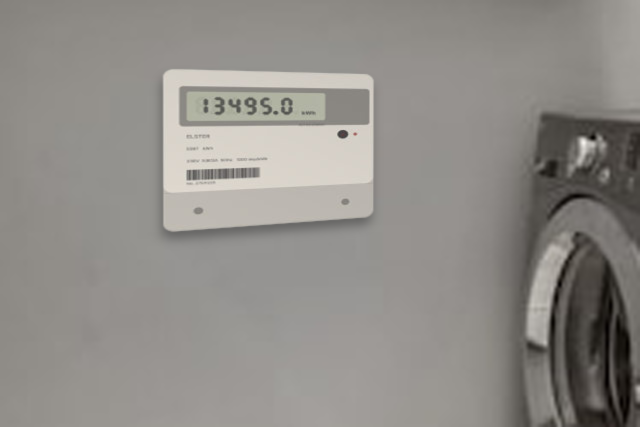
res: 13495.0
